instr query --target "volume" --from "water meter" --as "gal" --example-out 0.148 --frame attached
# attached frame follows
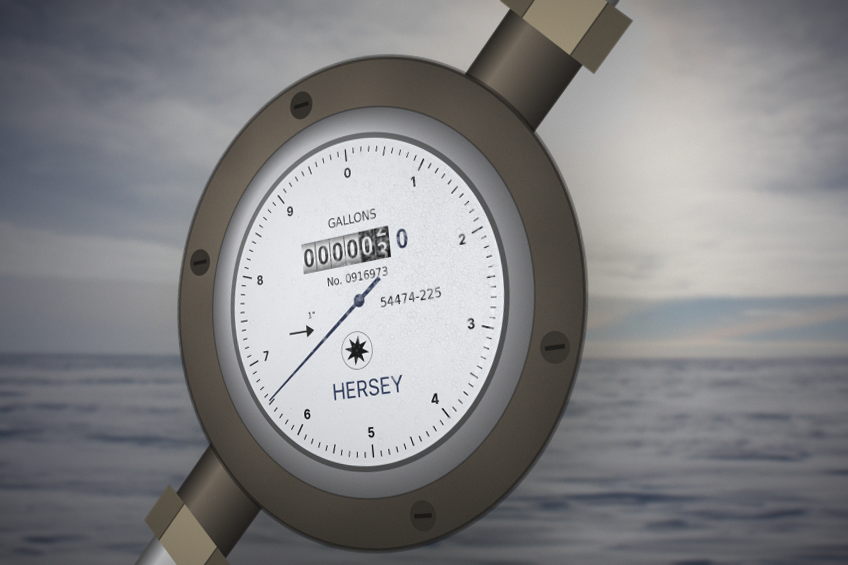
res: 26.5
